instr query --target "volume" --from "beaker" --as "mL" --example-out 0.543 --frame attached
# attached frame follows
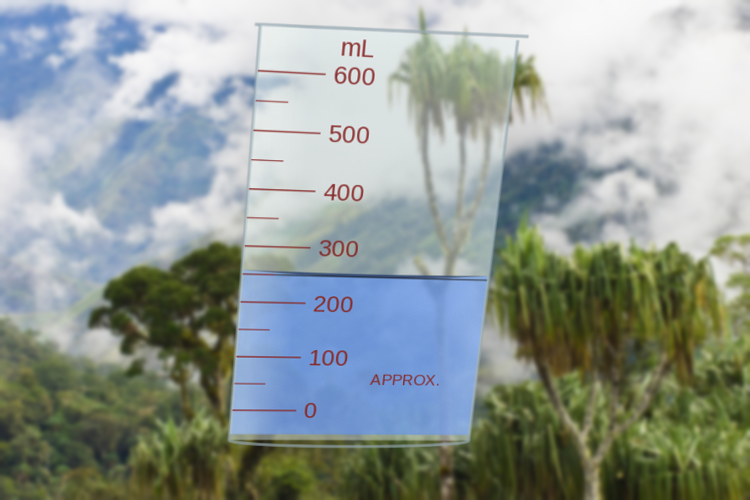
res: 250
